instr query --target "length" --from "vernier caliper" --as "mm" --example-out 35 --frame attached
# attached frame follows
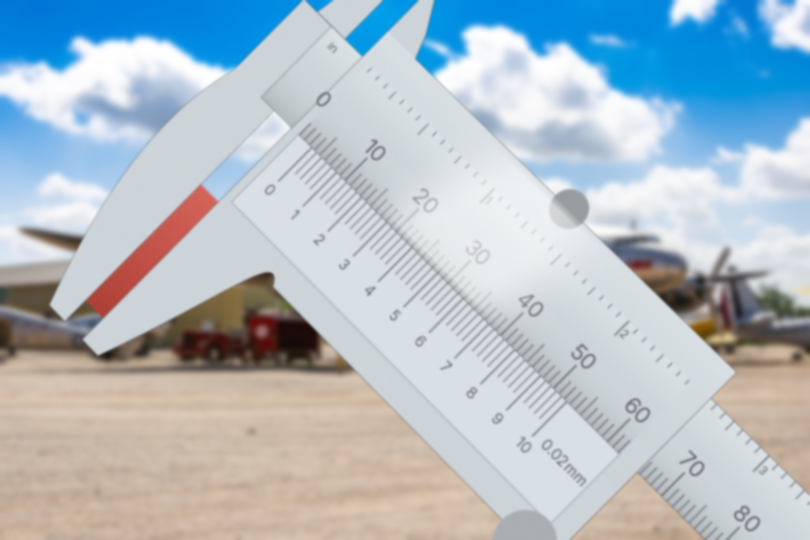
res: 3.5
